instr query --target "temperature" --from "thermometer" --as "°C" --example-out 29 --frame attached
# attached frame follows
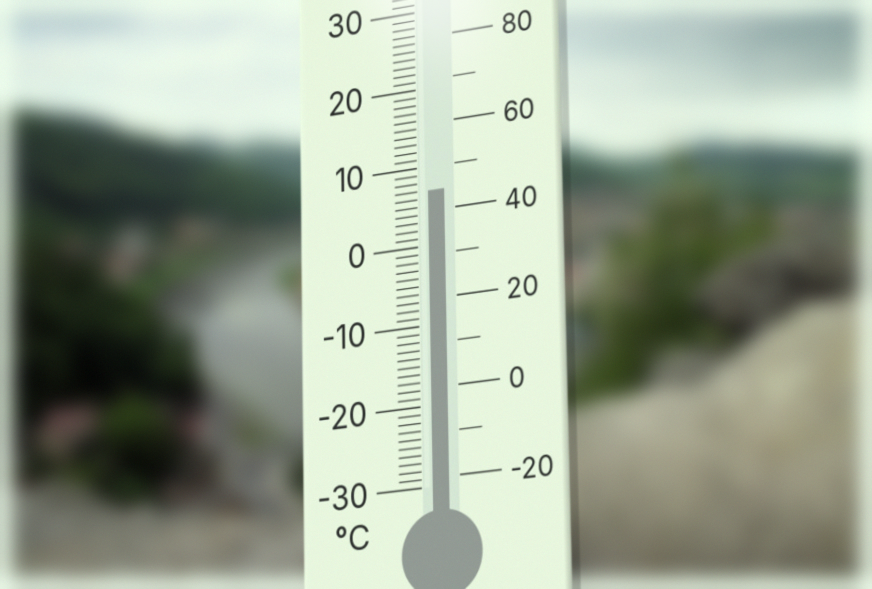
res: 7
